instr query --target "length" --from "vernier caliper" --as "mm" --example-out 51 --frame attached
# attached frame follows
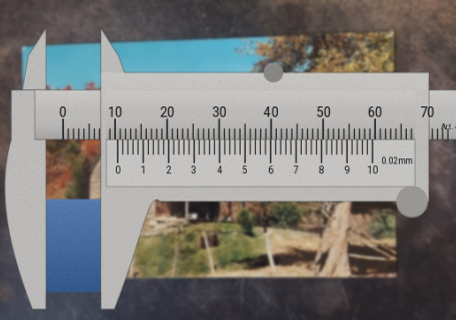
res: 10.5
